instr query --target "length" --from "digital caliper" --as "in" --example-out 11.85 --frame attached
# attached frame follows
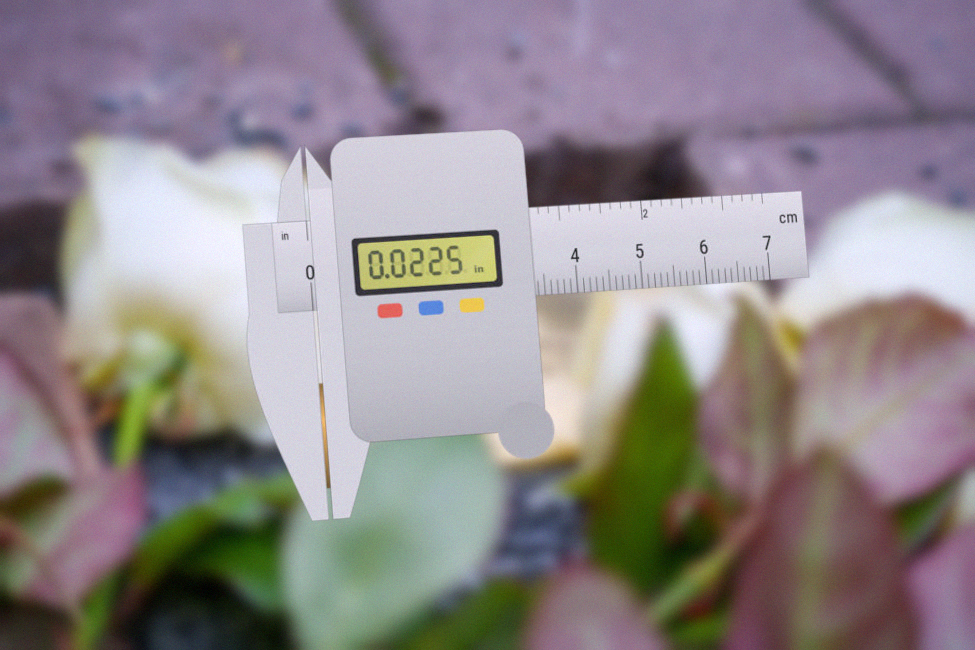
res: 0.0225
